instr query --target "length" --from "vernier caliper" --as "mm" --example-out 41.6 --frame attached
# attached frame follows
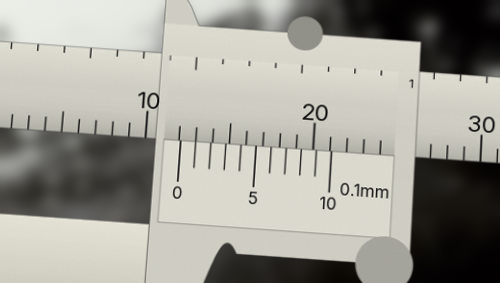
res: 12.1
